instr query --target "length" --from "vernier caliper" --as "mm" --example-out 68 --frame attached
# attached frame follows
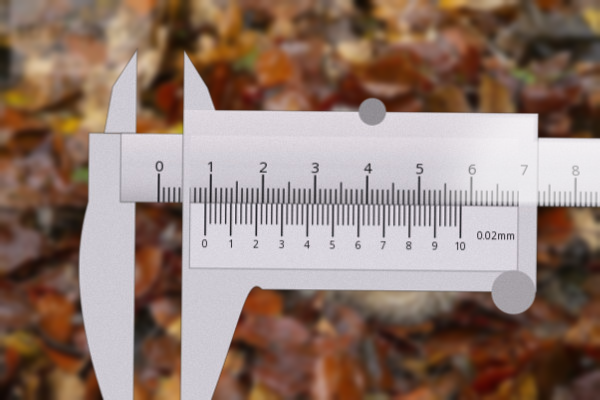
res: 9.0
